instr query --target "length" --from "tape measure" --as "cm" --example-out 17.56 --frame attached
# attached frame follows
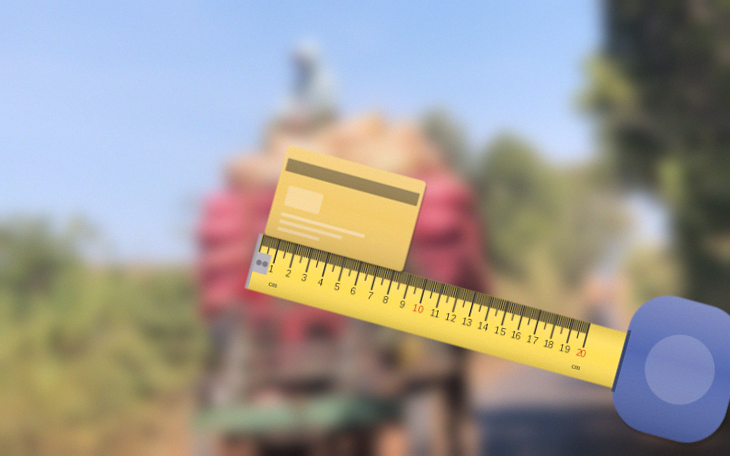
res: 8.5
